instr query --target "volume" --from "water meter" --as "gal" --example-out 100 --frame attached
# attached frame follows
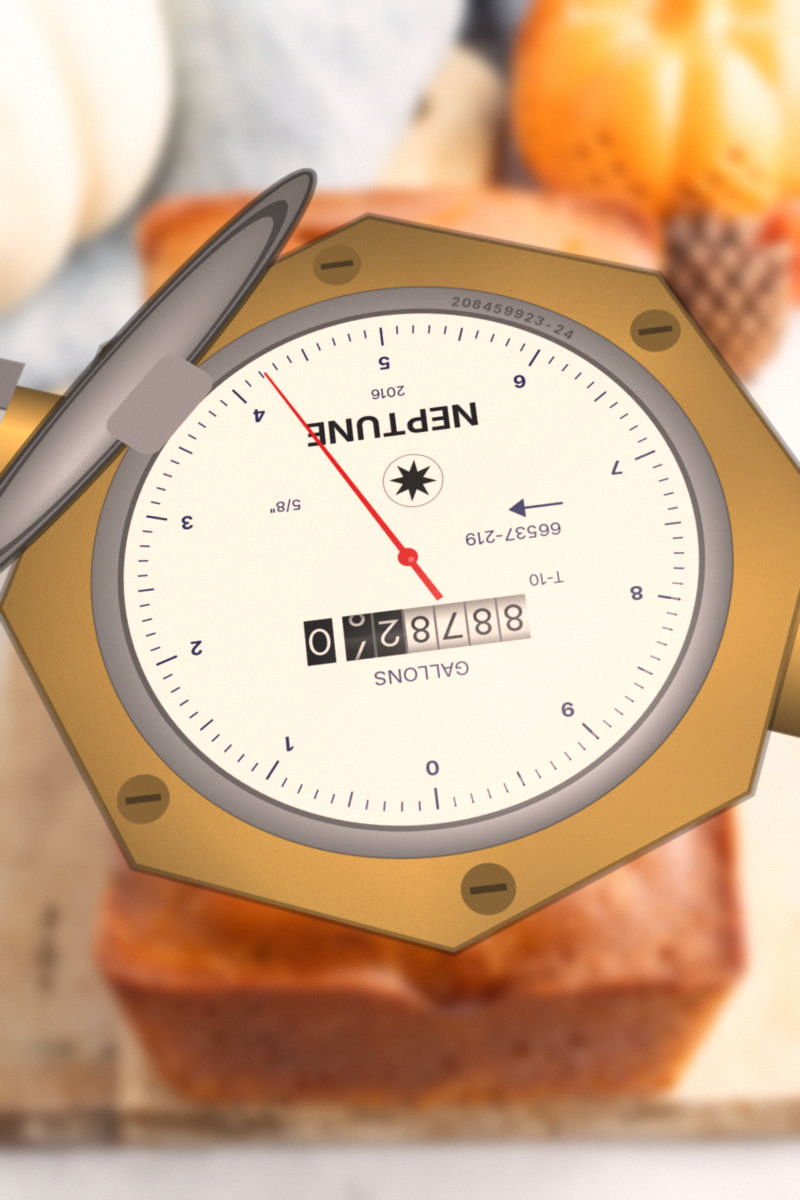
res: 8878274.2
